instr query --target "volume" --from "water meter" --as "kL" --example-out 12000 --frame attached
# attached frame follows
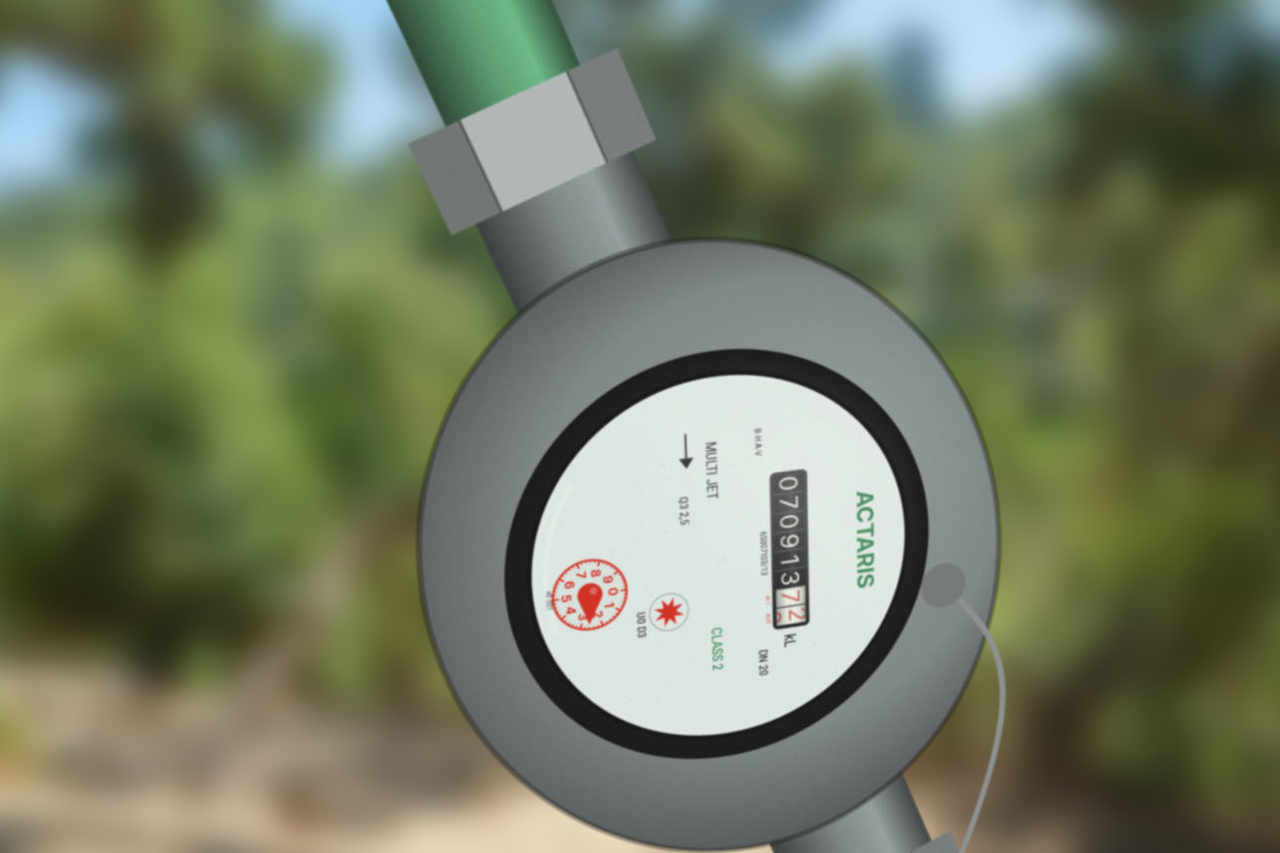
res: 70913.722
